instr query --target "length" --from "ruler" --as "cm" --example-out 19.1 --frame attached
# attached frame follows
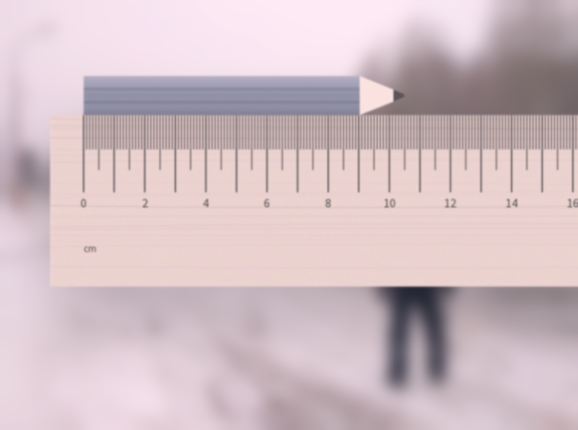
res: 10.5
